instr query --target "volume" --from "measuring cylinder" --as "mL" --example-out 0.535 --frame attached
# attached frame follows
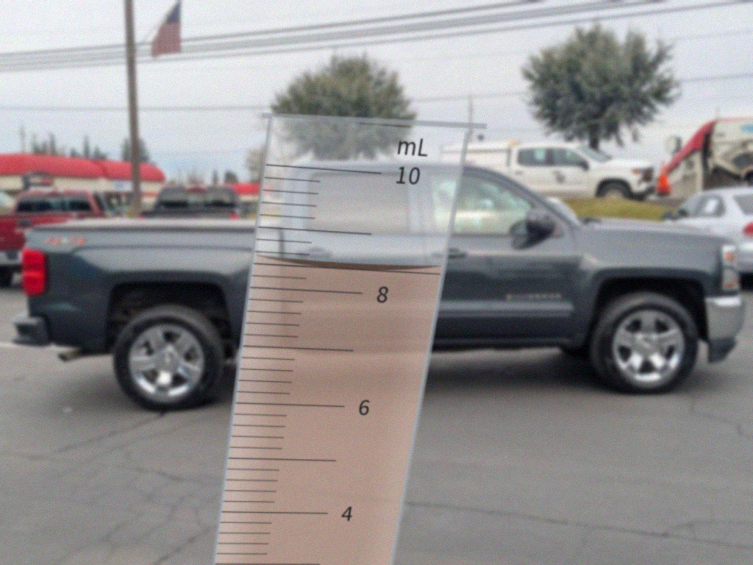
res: 8.4
